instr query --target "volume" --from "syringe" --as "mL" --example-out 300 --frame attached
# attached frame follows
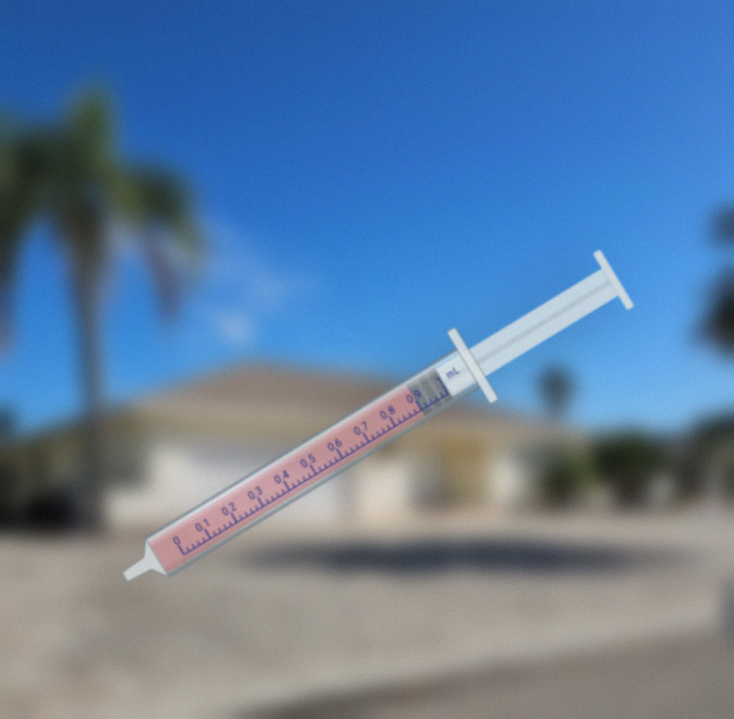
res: 0.9
